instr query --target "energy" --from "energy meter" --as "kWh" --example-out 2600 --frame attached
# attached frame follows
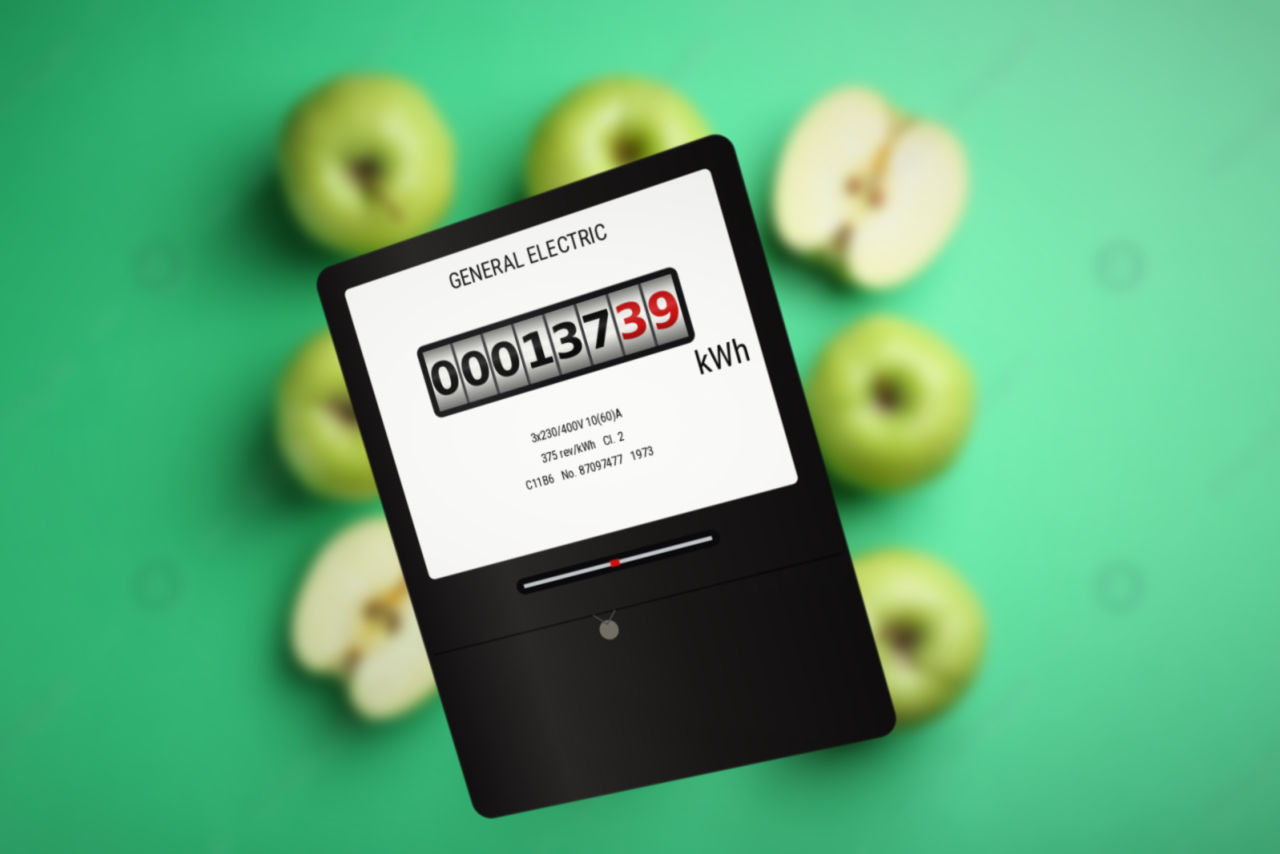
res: 137.39
